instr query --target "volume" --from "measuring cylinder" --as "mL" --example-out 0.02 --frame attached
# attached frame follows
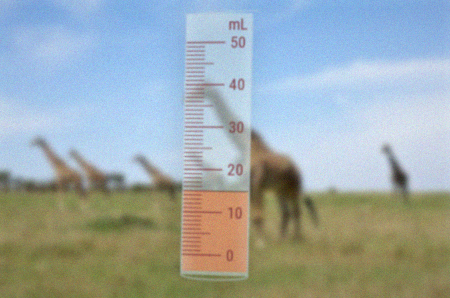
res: 15
